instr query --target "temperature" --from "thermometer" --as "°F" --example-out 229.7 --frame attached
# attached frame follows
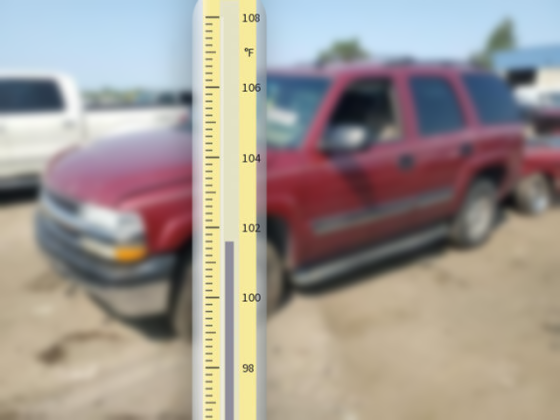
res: 101.6
